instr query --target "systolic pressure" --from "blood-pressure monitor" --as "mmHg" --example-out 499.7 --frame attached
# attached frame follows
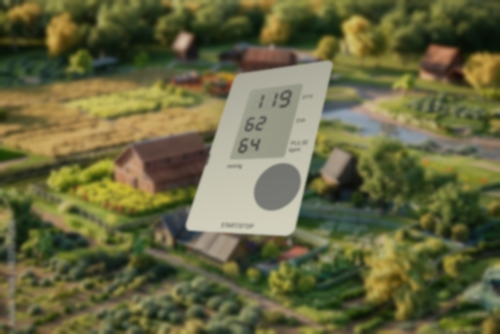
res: 119
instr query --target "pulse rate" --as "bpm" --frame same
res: 64
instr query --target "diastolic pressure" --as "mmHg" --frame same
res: 62
